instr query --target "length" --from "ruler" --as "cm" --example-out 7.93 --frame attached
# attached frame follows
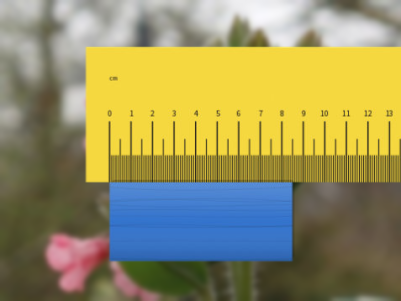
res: 8.5
